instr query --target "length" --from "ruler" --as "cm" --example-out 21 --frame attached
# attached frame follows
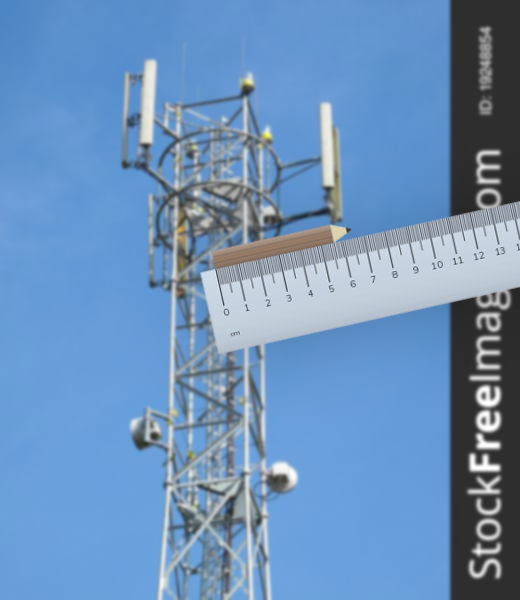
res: 6.5
